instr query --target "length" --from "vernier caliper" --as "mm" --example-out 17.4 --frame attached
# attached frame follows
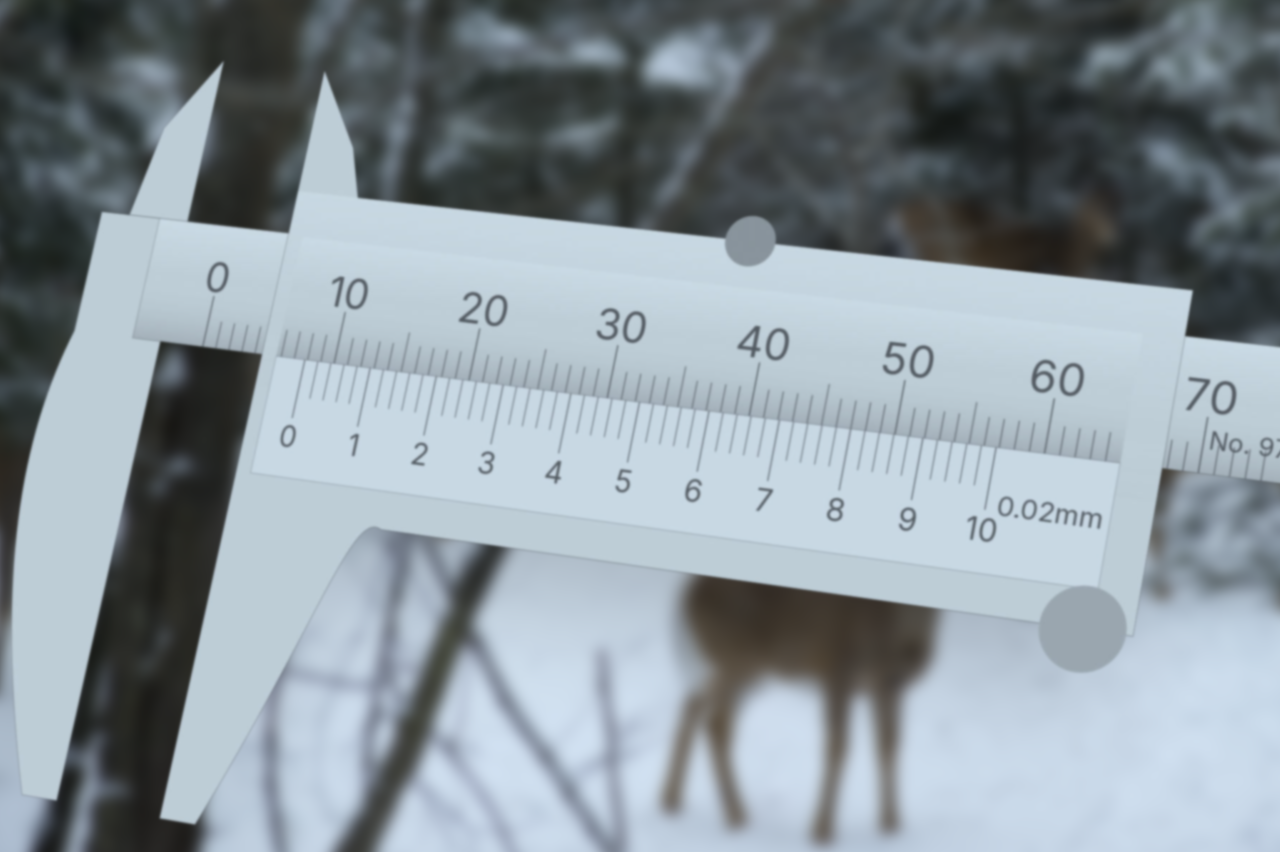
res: 7.8
